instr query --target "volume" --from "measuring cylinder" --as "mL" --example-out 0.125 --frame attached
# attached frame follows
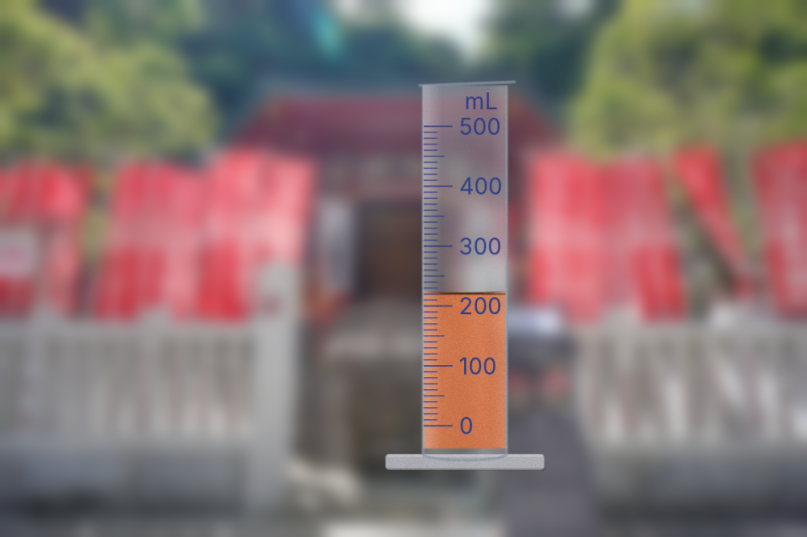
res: 220
